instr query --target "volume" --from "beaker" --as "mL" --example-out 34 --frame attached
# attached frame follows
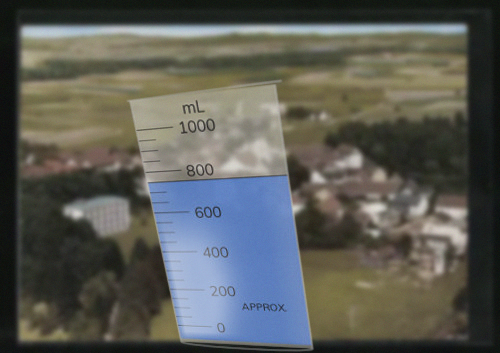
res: 750
